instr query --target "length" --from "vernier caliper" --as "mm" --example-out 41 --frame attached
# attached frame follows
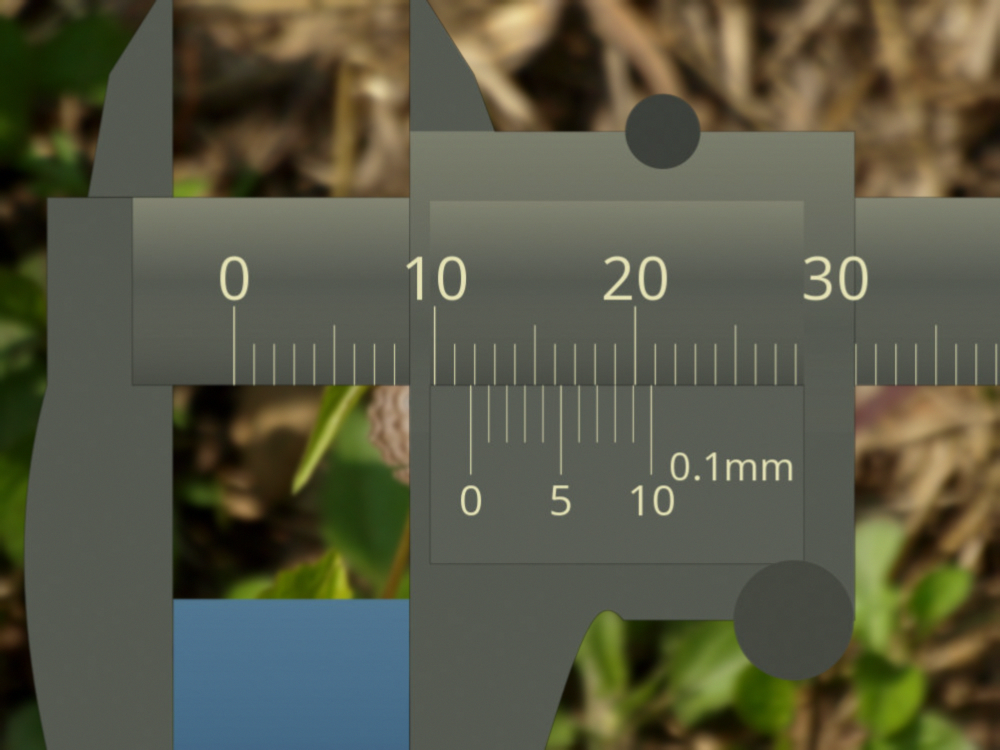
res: 11.8
